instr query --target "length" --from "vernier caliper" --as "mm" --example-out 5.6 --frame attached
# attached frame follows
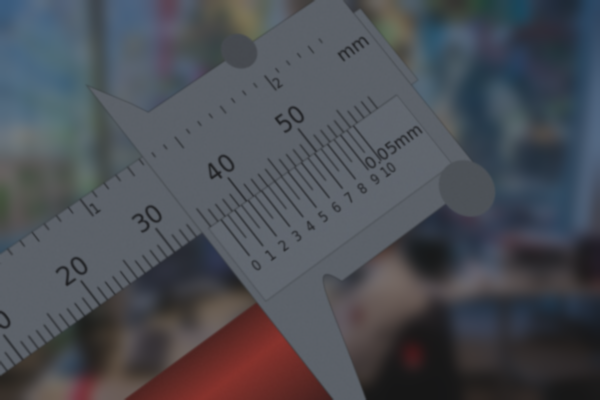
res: 36.4
